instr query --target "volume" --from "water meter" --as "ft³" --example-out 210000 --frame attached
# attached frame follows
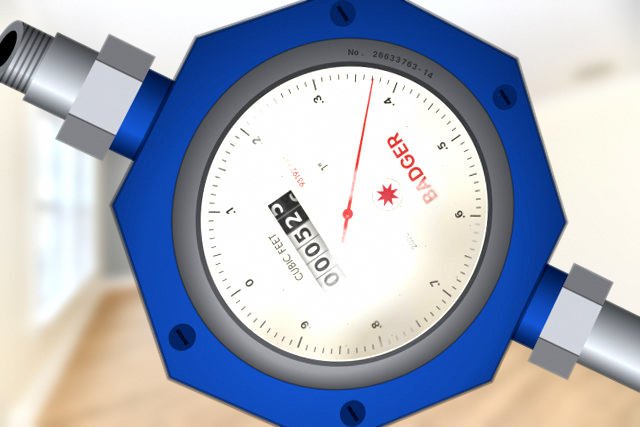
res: 525.37
